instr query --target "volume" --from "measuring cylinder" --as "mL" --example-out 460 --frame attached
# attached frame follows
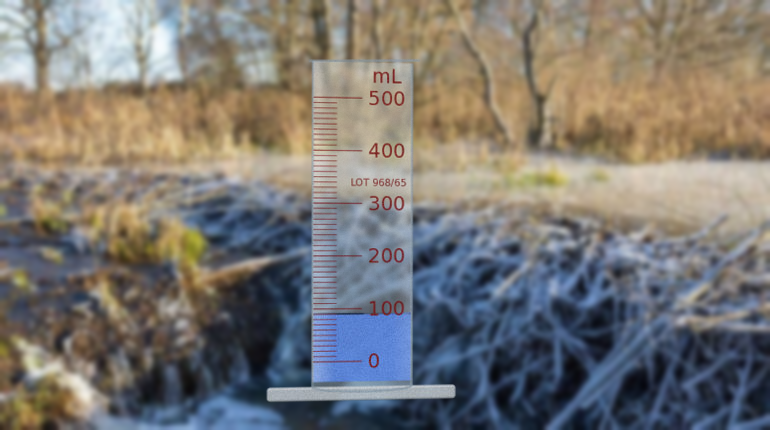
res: 90
